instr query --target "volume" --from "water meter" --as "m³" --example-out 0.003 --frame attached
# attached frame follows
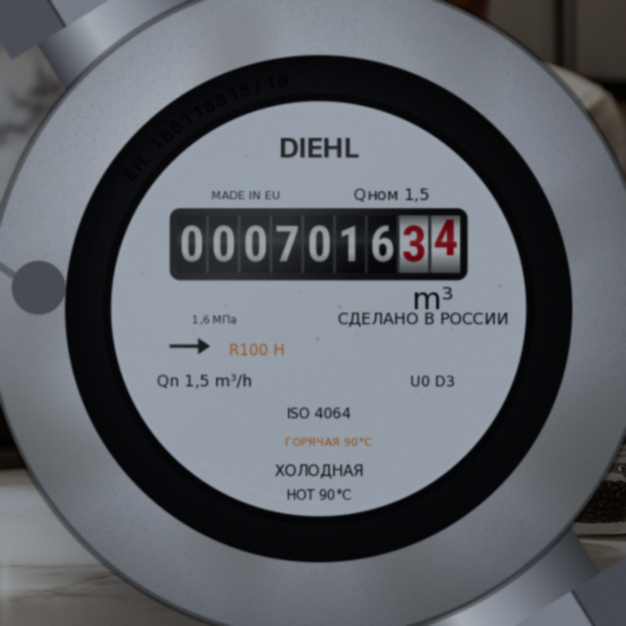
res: 7016.34
